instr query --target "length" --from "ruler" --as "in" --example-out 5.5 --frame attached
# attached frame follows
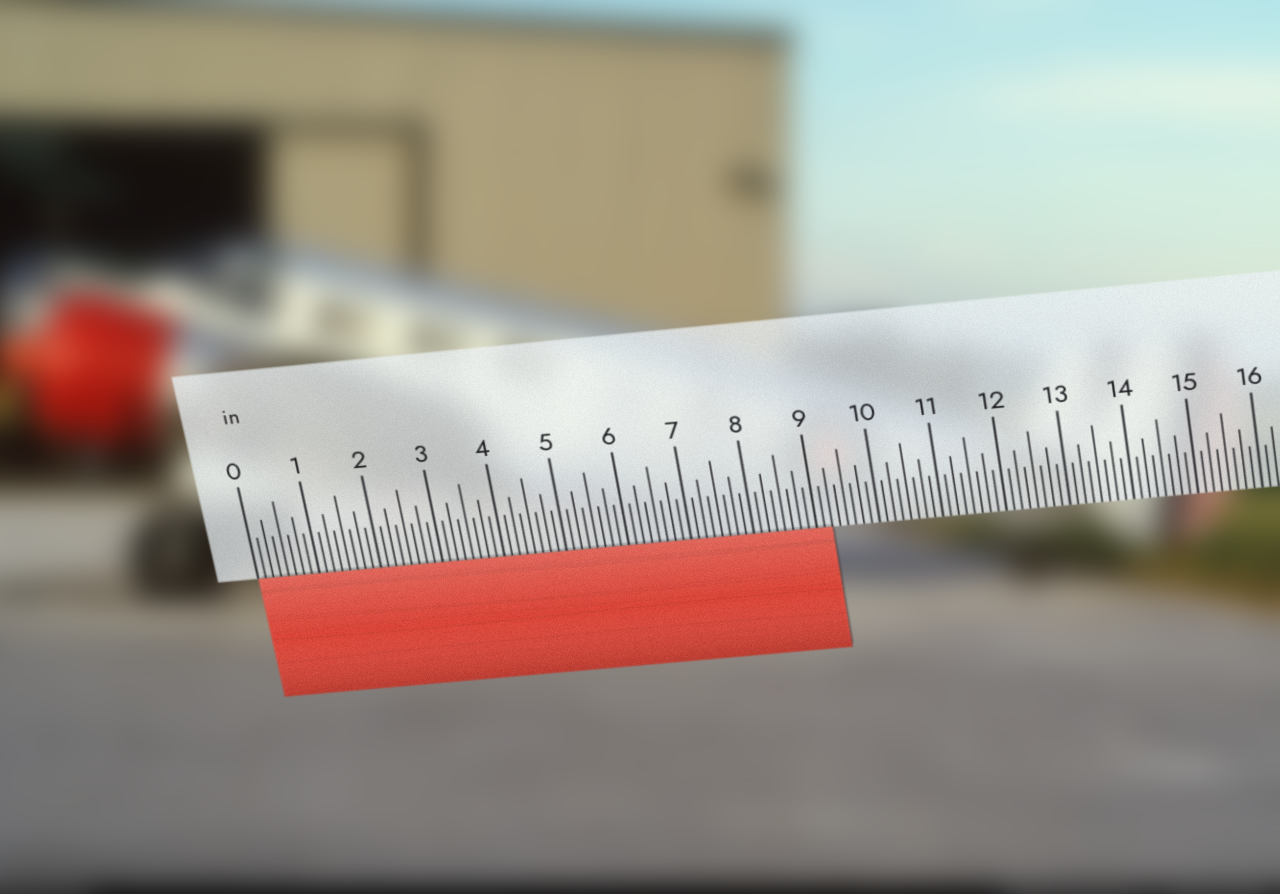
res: 9.25
